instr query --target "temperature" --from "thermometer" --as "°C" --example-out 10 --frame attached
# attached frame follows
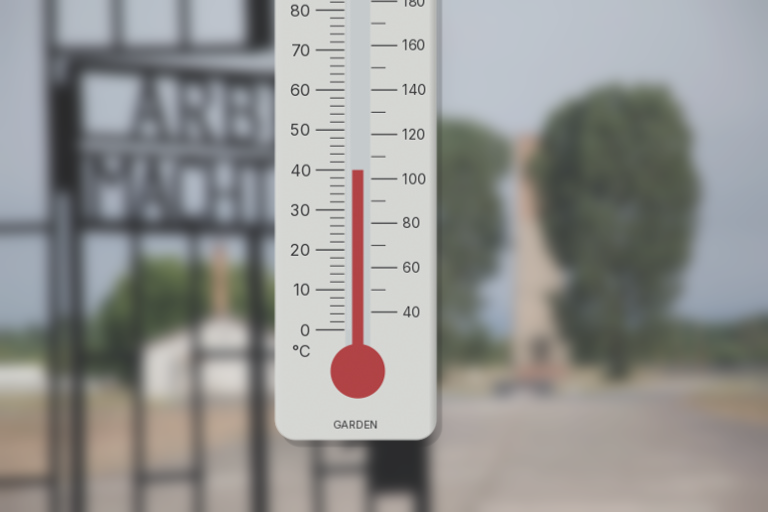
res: 40
